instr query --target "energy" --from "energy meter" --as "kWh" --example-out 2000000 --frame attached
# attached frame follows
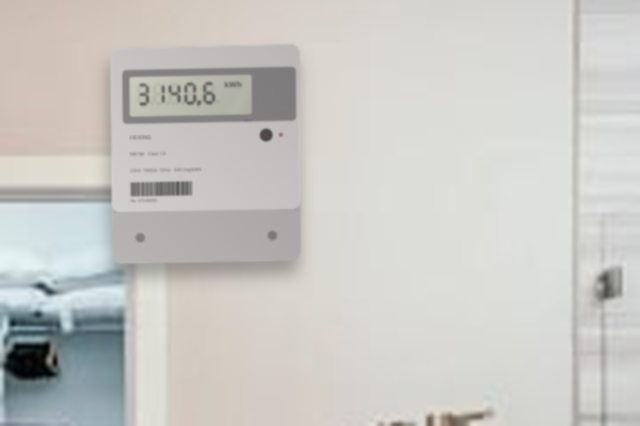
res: 3140.6
